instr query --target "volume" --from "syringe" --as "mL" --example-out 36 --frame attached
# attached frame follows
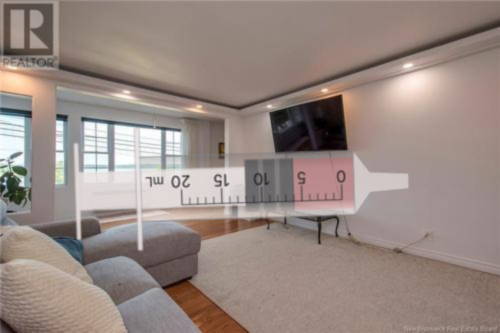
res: 6
